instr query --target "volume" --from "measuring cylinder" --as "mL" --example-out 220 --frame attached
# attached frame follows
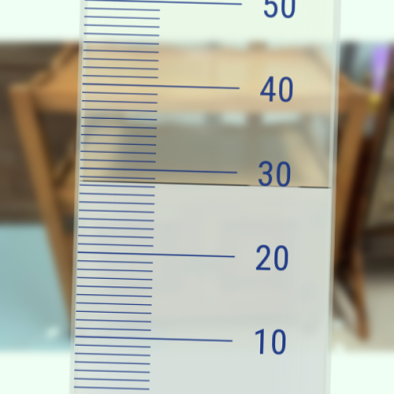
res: 28.5
